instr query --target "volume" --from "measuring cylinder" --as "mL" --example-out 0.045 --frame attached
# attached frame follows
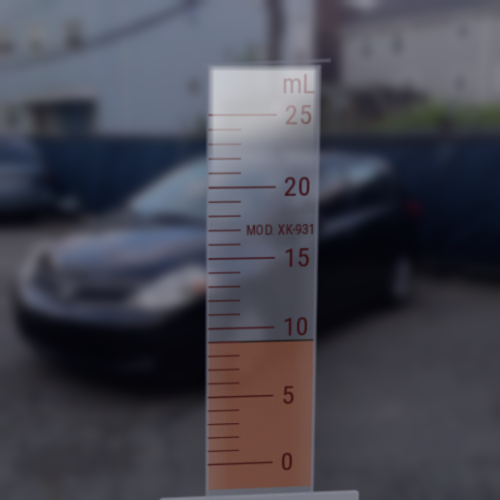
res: 9
